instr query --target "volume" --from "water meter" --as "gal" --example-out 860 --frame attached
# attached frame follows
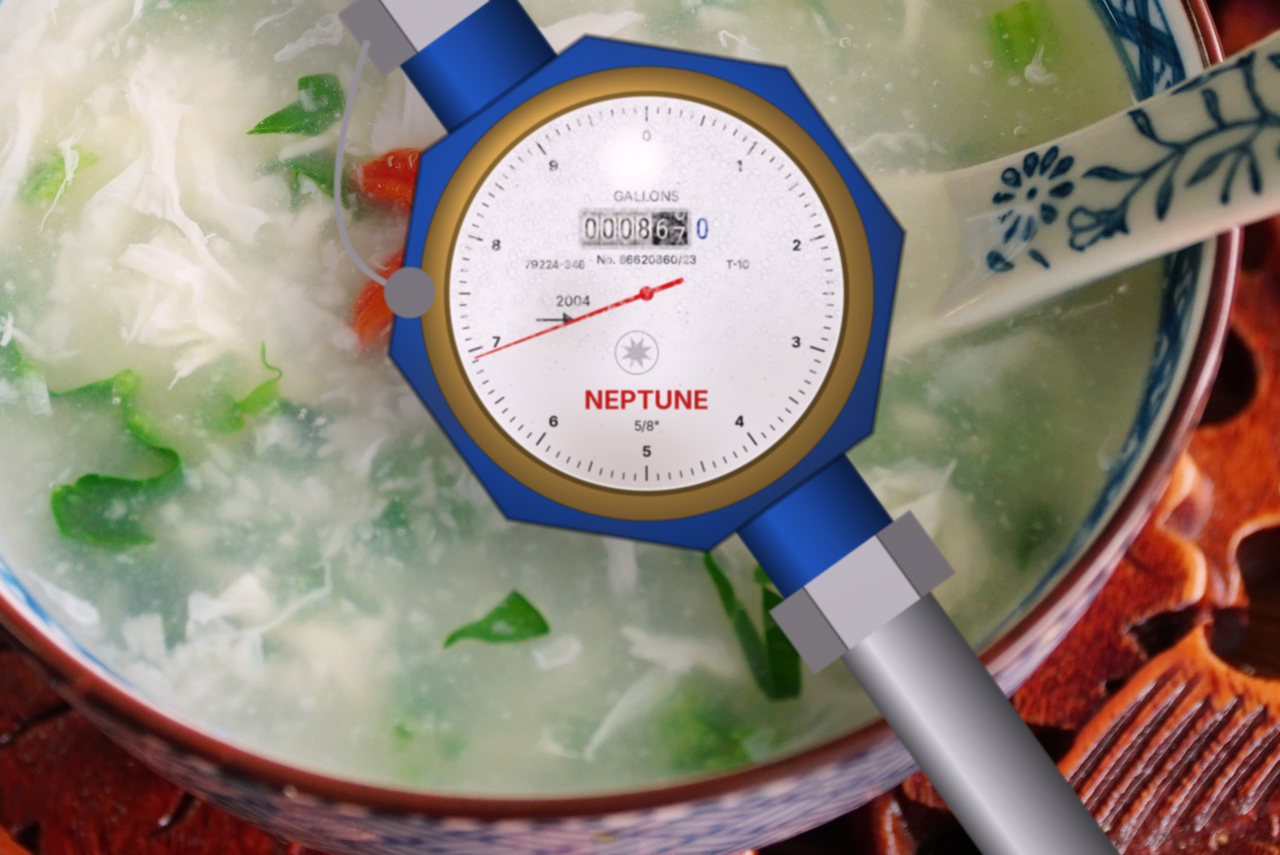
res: 8666.9
